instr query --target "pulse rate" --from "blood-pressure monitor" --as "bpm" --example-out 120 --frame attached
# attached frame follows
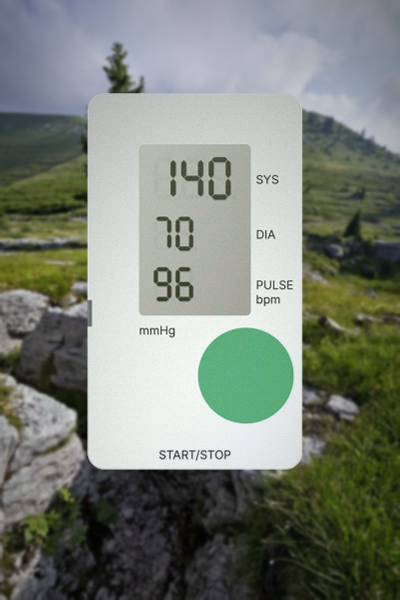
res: 96
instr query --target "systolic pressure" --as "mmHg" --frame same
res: 140
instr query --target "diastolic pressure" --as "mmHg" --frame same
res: 70
